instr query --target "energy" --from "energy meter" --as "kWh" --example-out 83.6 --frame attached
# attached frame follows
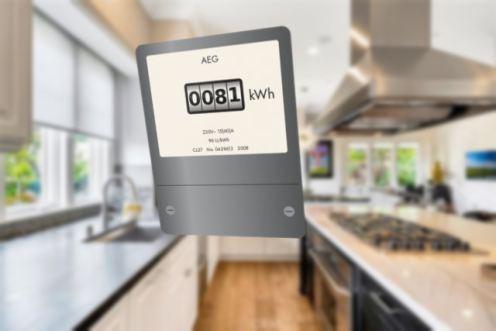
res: 81
